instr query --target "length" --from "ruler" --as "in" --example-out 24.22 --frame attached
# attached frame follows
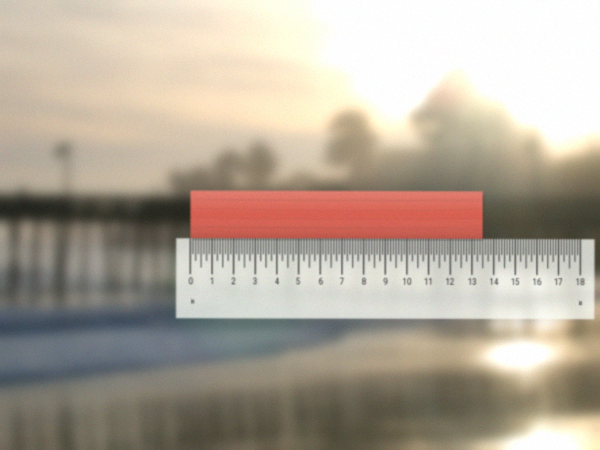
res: 13.5
